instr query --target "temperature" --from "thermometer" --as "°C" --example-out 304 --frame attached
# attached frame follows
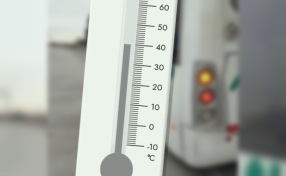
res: 40
